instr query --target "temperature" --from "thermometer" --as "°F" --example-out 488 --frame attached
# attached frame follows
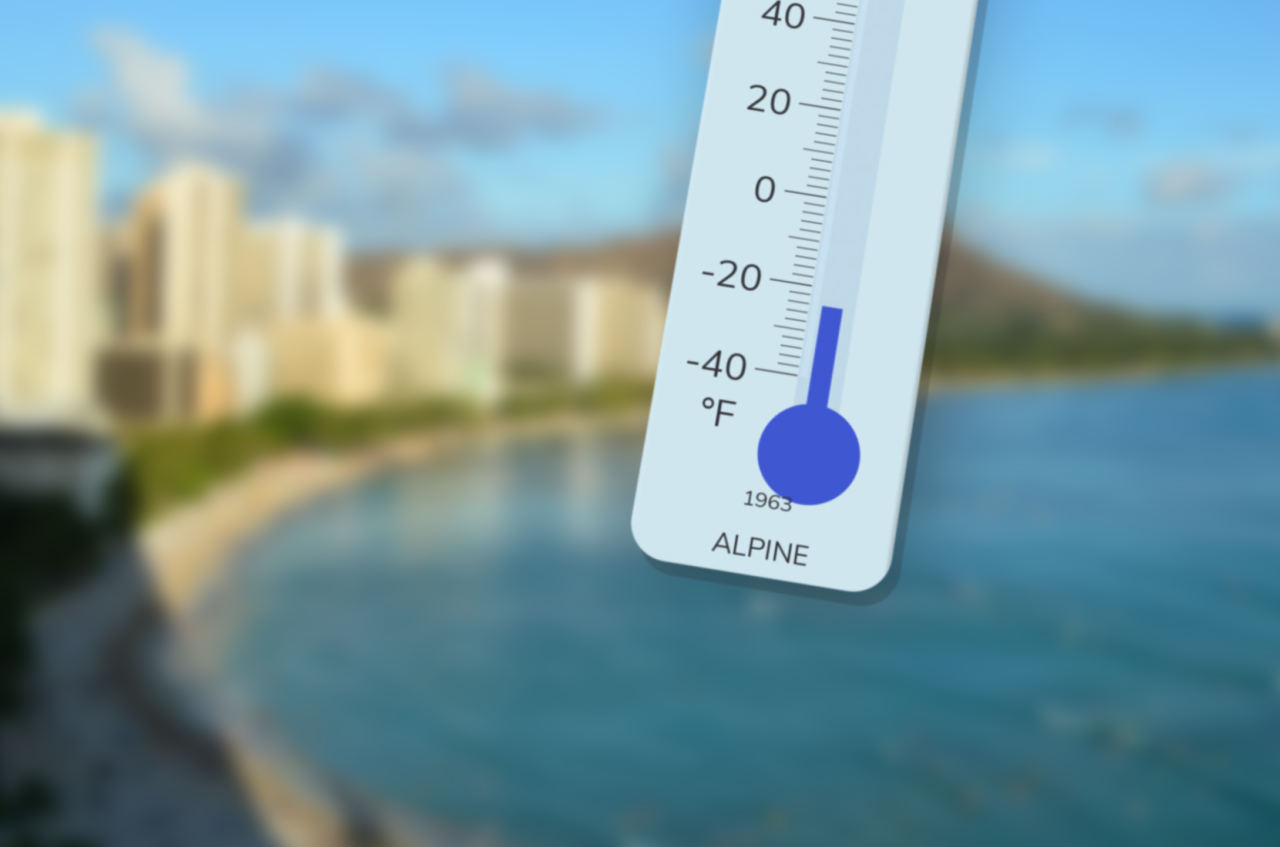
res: -24
